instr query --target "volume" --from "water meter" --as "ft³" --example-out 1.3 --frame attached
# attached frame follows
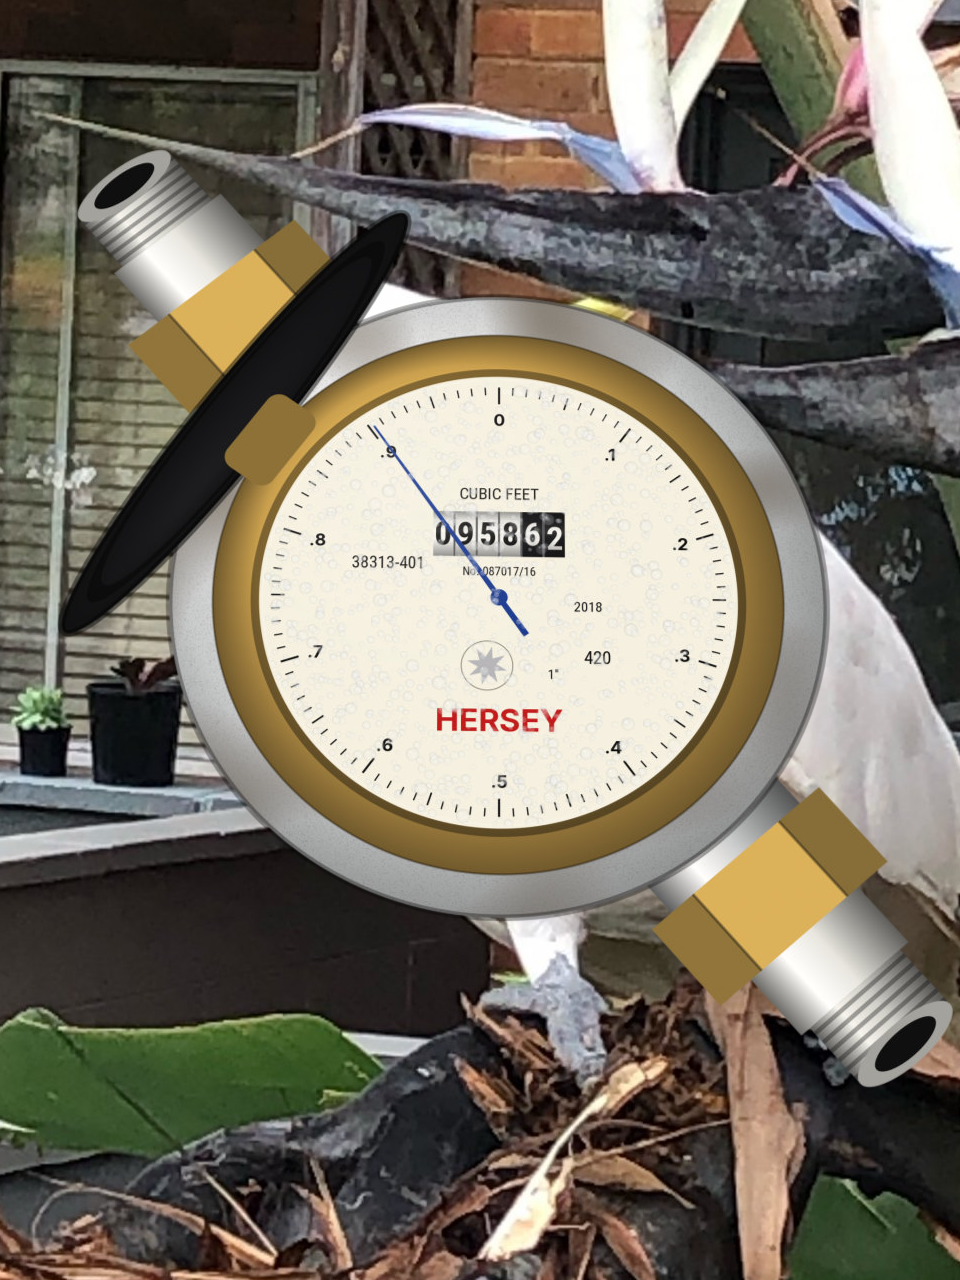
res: 95861.90
